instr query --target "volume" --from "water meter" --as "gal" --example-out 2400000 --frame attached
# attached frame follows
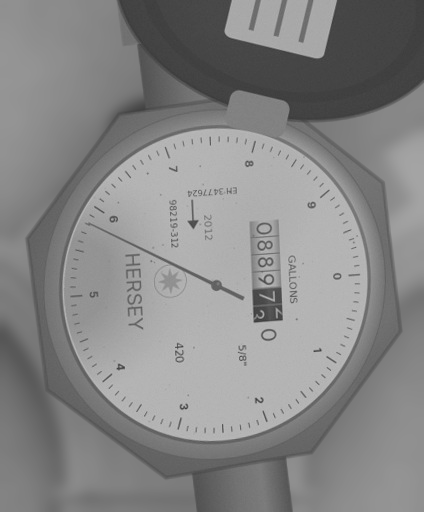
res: 889725.8
